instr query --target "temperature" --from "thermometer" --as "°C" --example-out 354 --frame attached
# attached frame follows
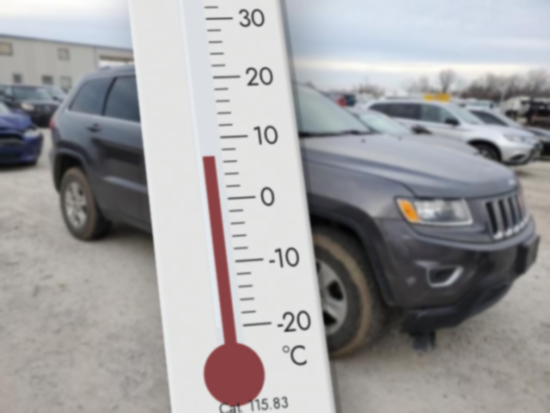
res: 7
